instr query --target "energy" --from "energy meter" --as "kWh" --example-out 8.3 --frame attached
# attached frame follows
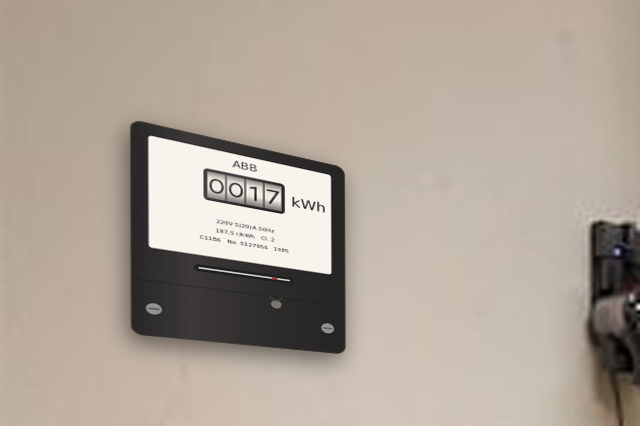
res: 17
